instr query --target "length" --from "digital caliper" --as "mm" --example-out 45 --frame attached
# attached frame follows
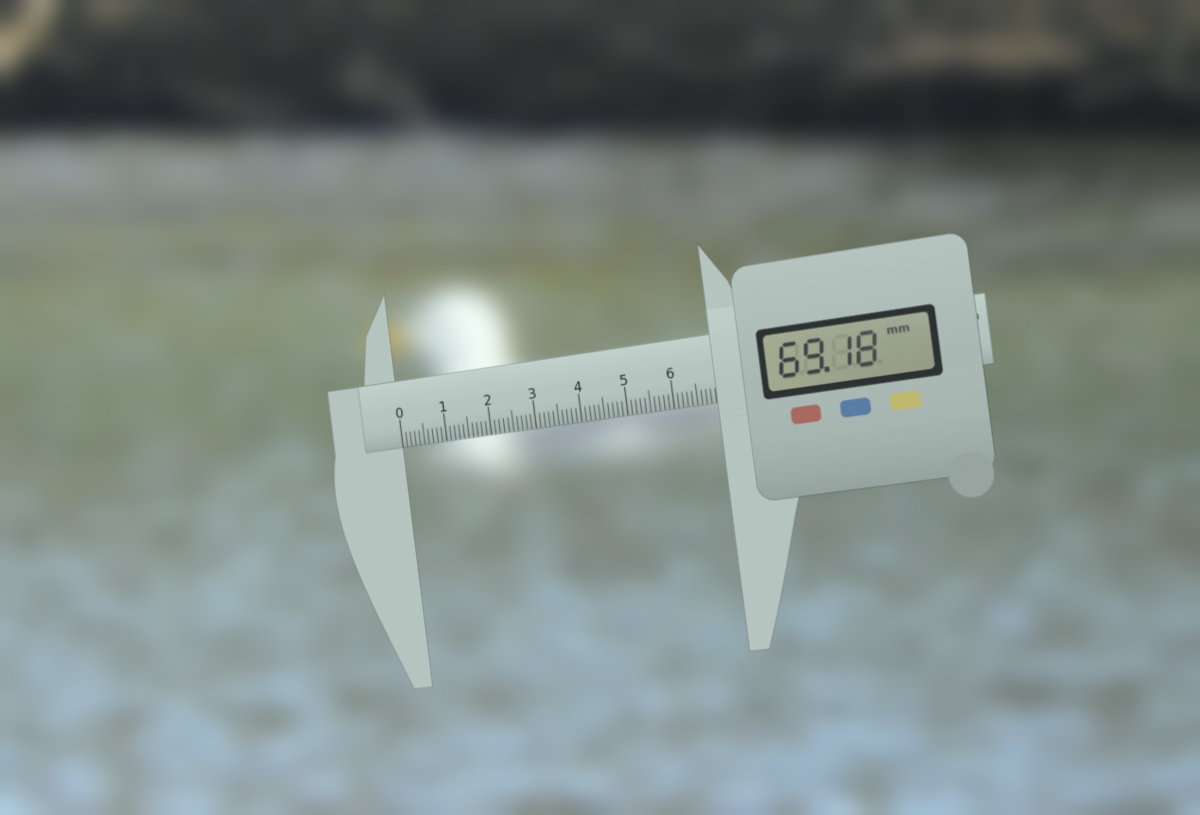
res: 69.18
